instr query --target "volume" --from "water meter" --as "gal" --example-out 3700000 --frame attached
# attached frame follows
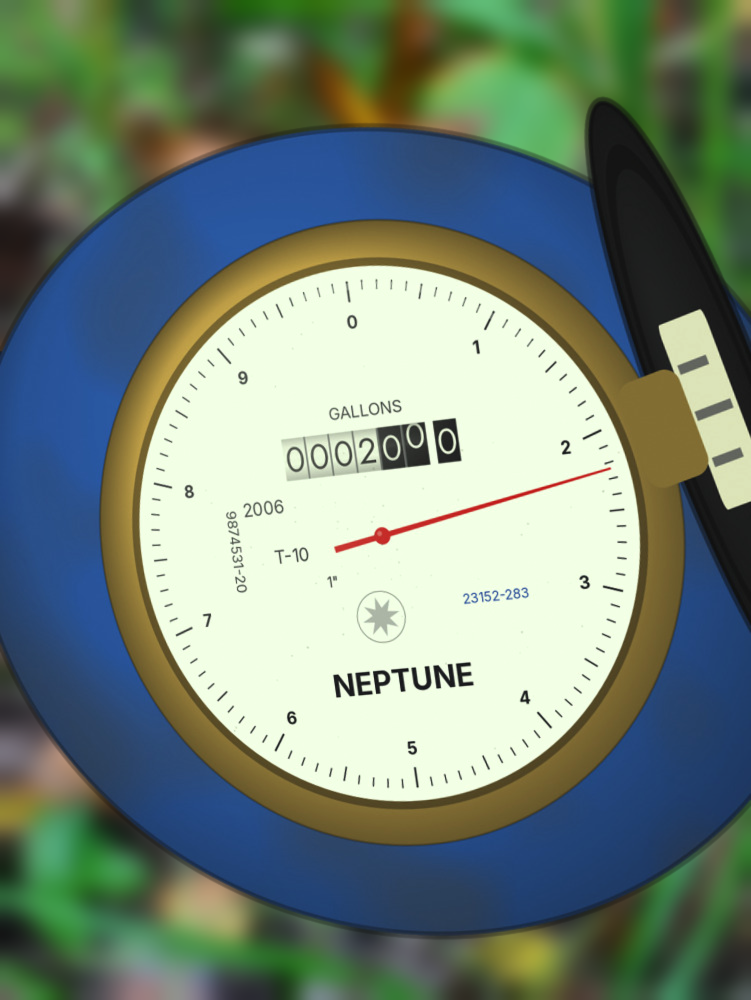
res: 2002.2
